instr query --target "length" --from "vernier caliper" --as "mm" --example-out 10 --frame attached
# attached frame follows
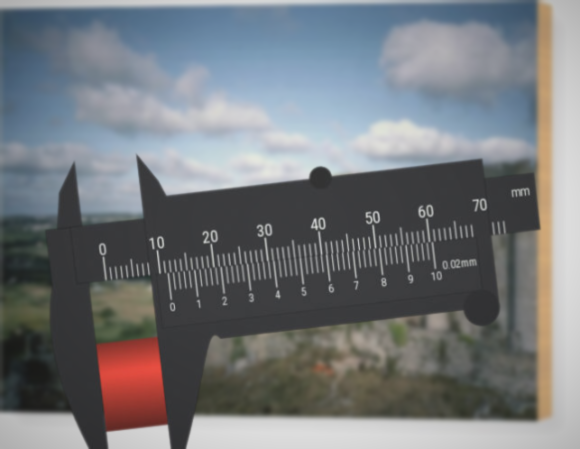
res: 11.5
